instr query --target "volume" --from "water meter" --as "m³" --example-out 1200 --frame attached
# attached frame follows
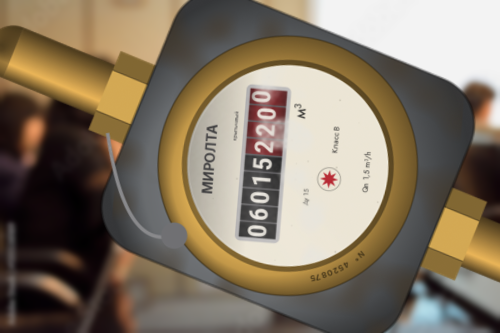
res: 6015.2200
